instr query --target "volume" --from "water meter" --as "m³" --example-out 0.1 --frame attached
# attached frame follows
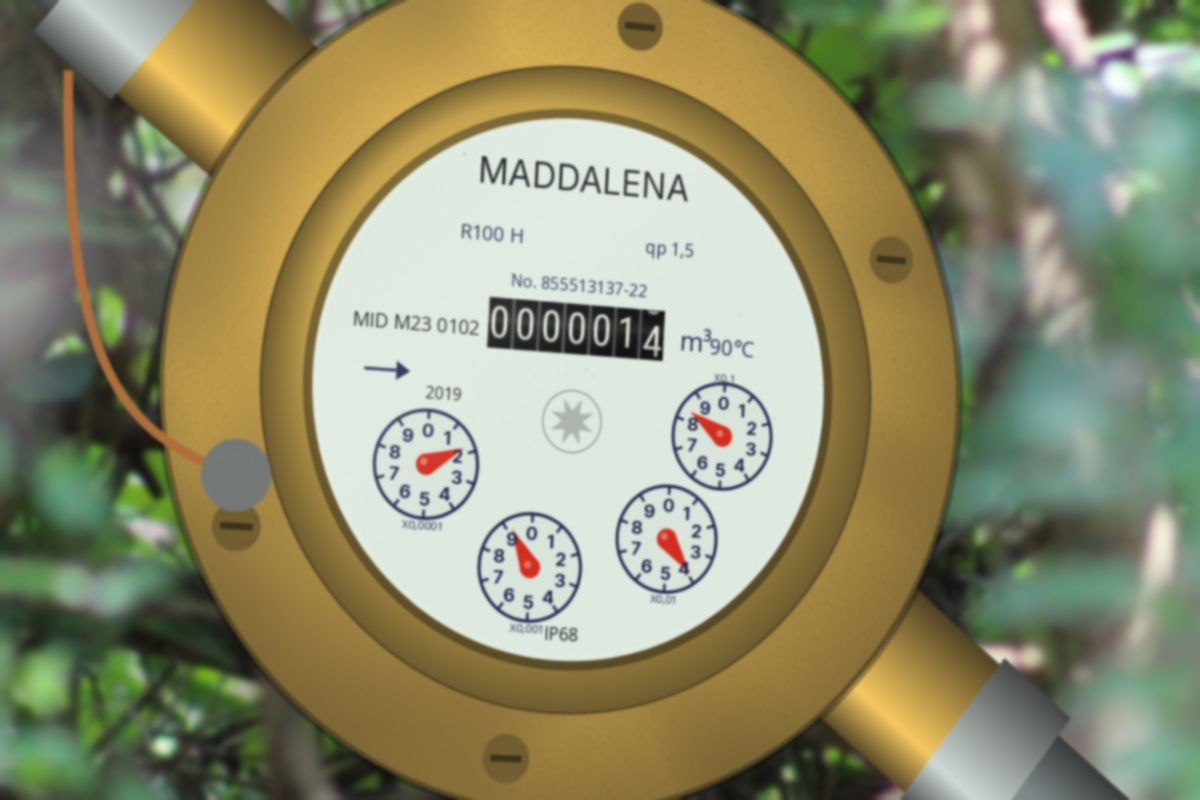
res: 13.8391
